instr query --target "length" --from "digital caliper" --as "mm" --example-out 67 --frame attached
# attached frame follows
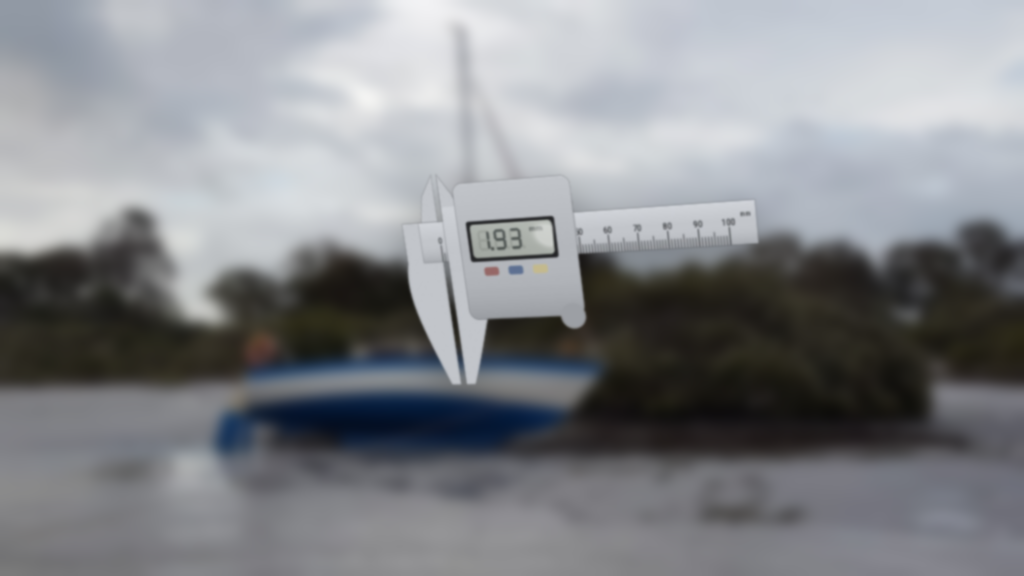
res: 1.93
